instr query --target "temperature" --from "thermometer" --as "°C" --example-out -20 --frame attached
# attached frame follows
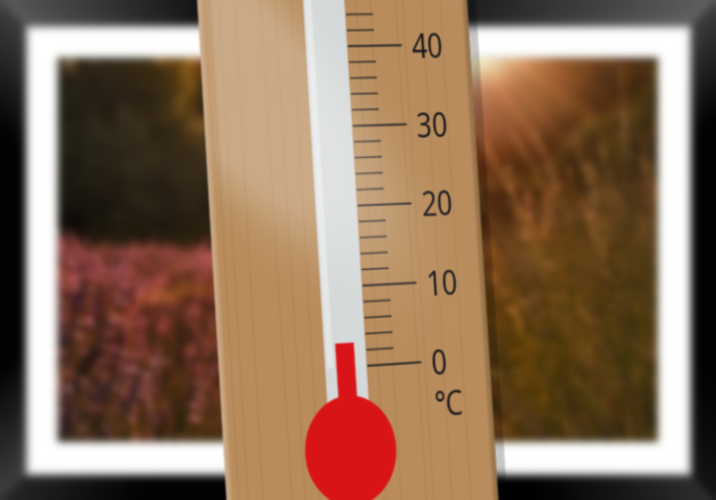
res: 3
